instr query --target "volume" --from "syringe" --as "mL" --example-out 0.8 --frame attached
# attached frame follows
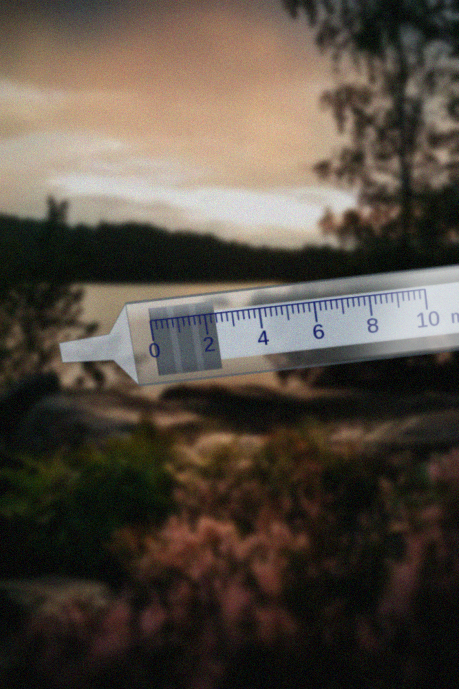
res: 0
